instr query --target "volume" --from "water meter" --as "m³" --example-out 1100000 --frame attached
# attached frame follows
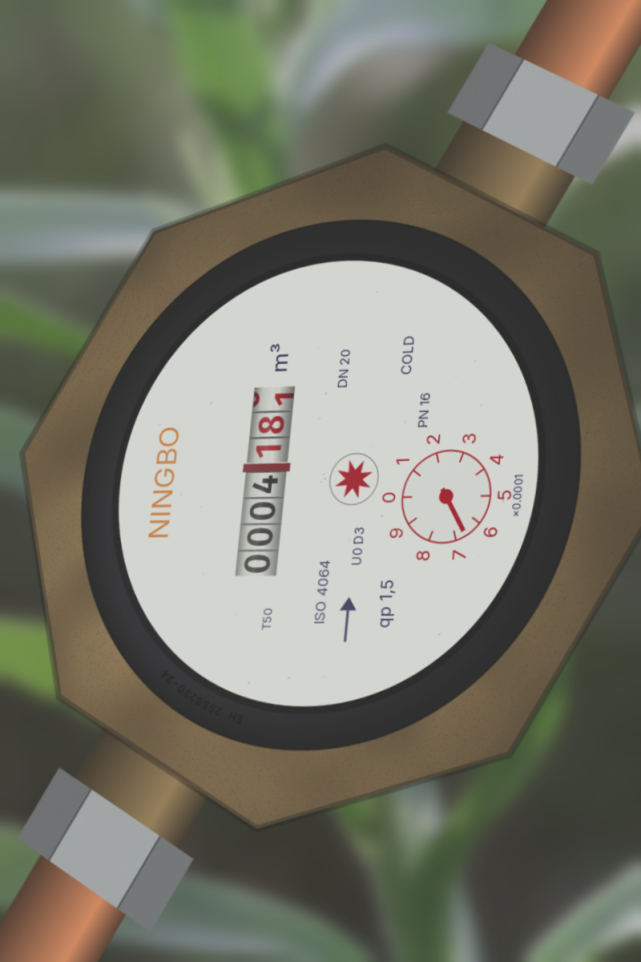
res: 4.1806
